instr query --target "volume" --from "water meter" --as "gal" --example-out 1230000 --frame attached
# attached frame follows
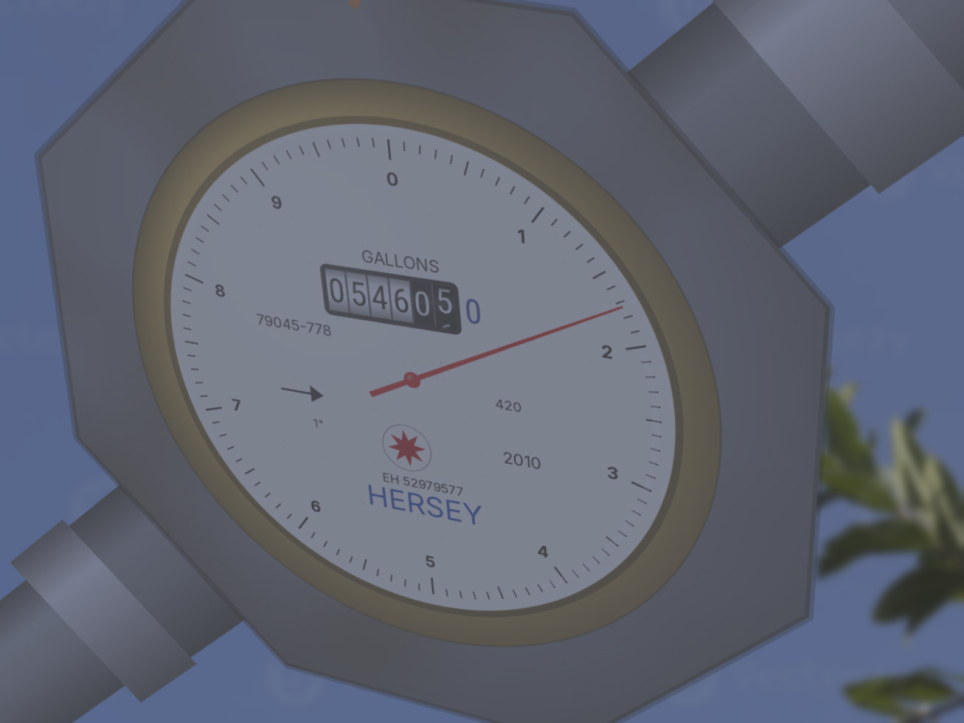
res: 546051.7
